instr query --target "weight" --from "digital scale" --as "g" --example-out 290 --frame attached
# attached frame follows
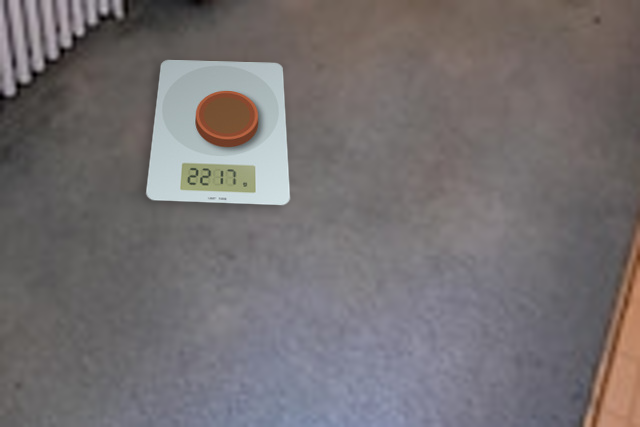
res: 2217
